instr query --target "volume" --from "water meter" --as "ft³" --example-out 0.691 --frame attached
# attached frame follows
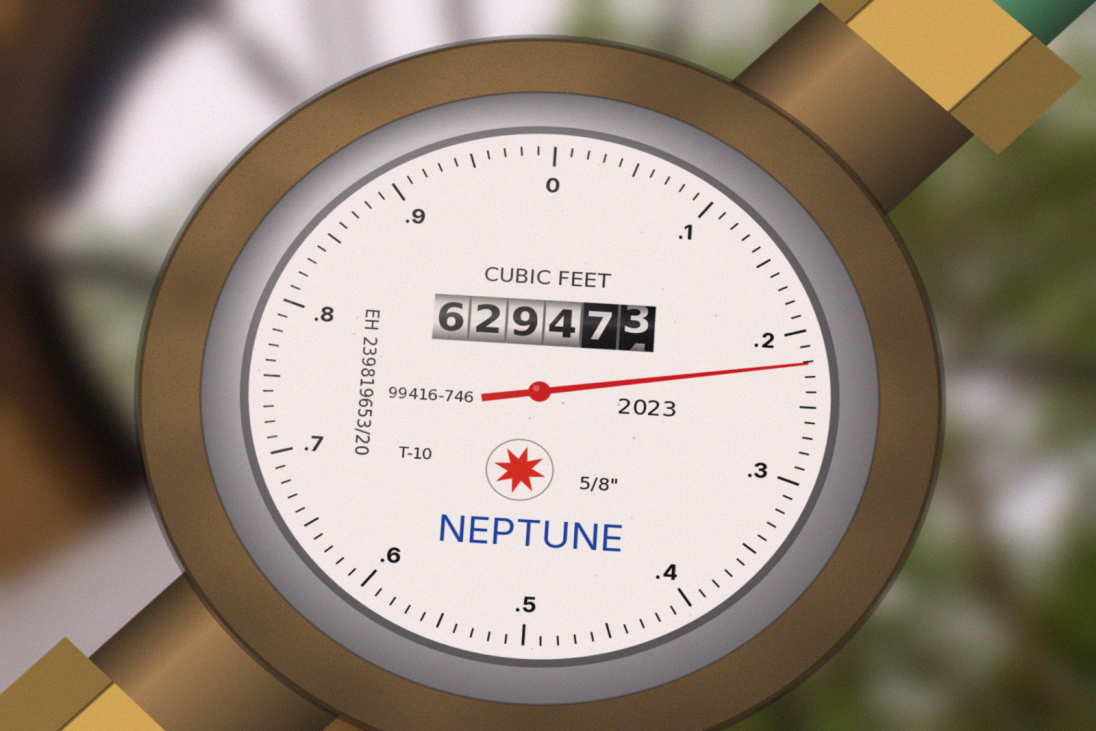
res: 629473.22
